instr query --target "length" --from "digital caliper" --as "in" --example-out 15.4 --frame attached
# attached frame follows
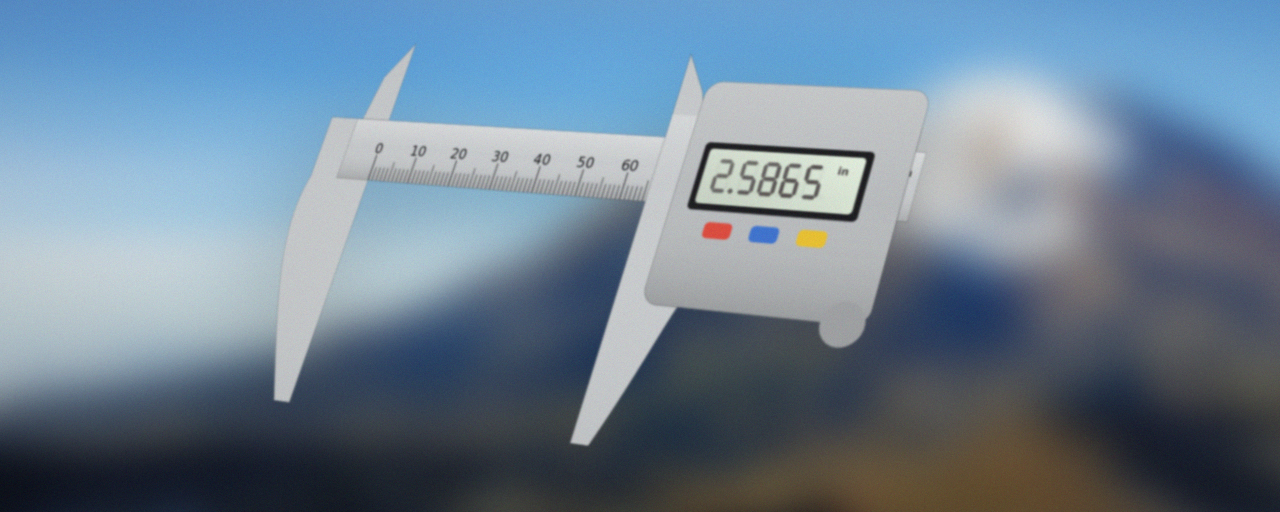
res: 2.5865
